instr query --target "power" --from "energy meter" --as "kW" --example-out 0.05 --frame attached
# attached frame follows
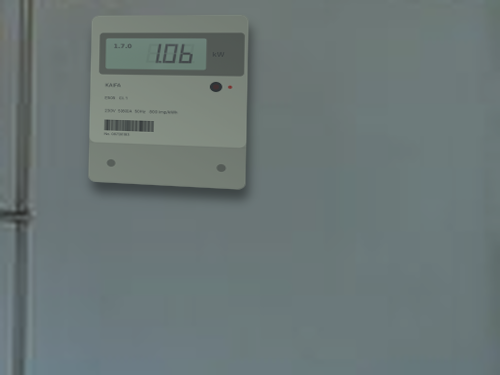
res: 1.06
